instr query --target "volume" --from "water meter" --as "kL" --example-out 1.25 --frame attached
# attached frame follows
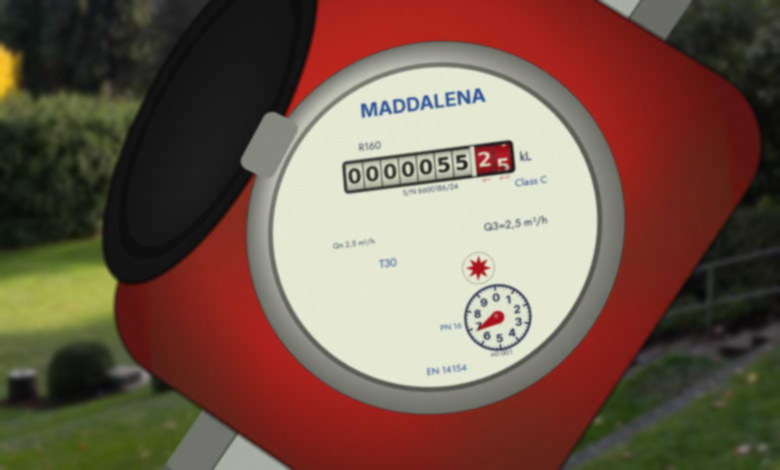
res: 55.246
